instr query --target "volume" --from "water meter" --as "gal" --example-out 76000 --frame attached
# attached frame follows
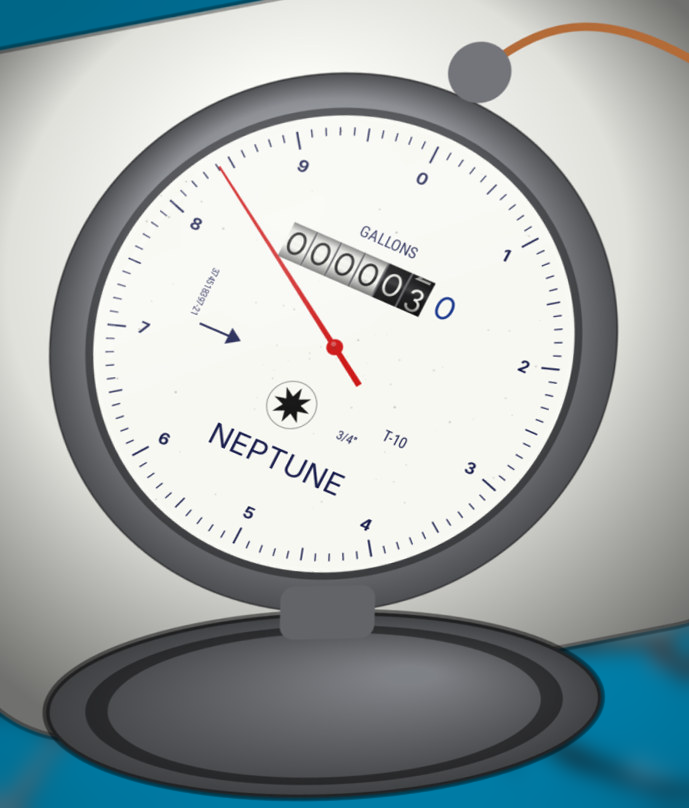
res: 28.4
